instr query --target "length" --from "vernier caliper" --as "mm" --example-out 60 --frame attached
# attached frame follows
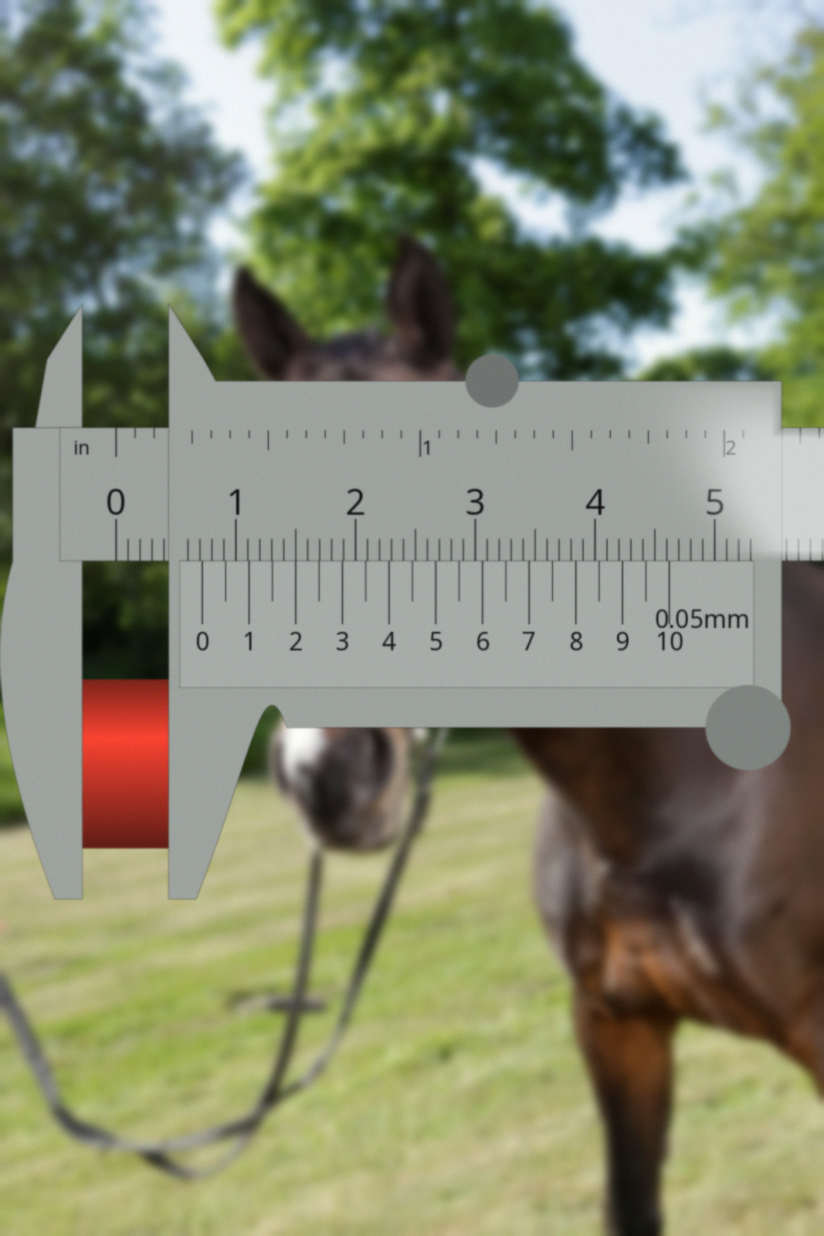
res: 7.2
